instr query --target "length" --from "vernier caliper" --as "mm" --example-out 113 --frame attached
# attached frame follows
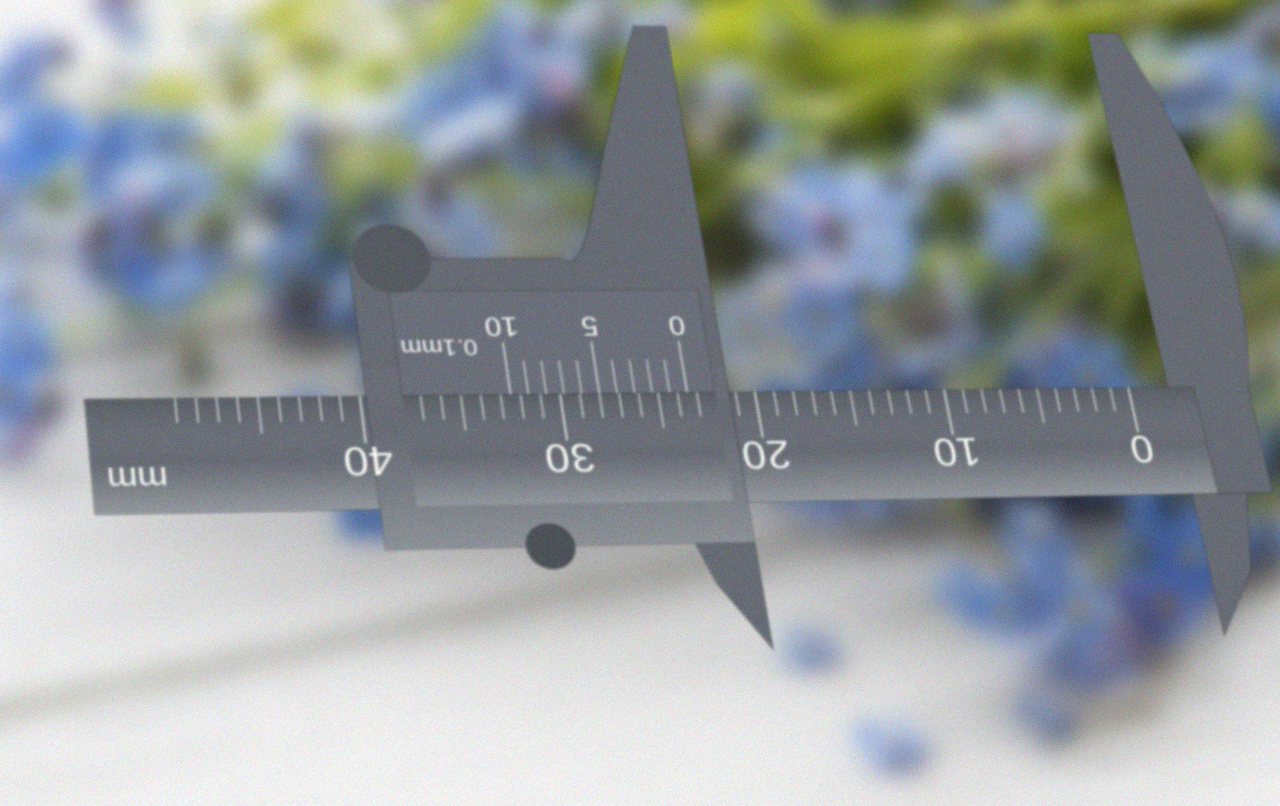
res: 23.5
